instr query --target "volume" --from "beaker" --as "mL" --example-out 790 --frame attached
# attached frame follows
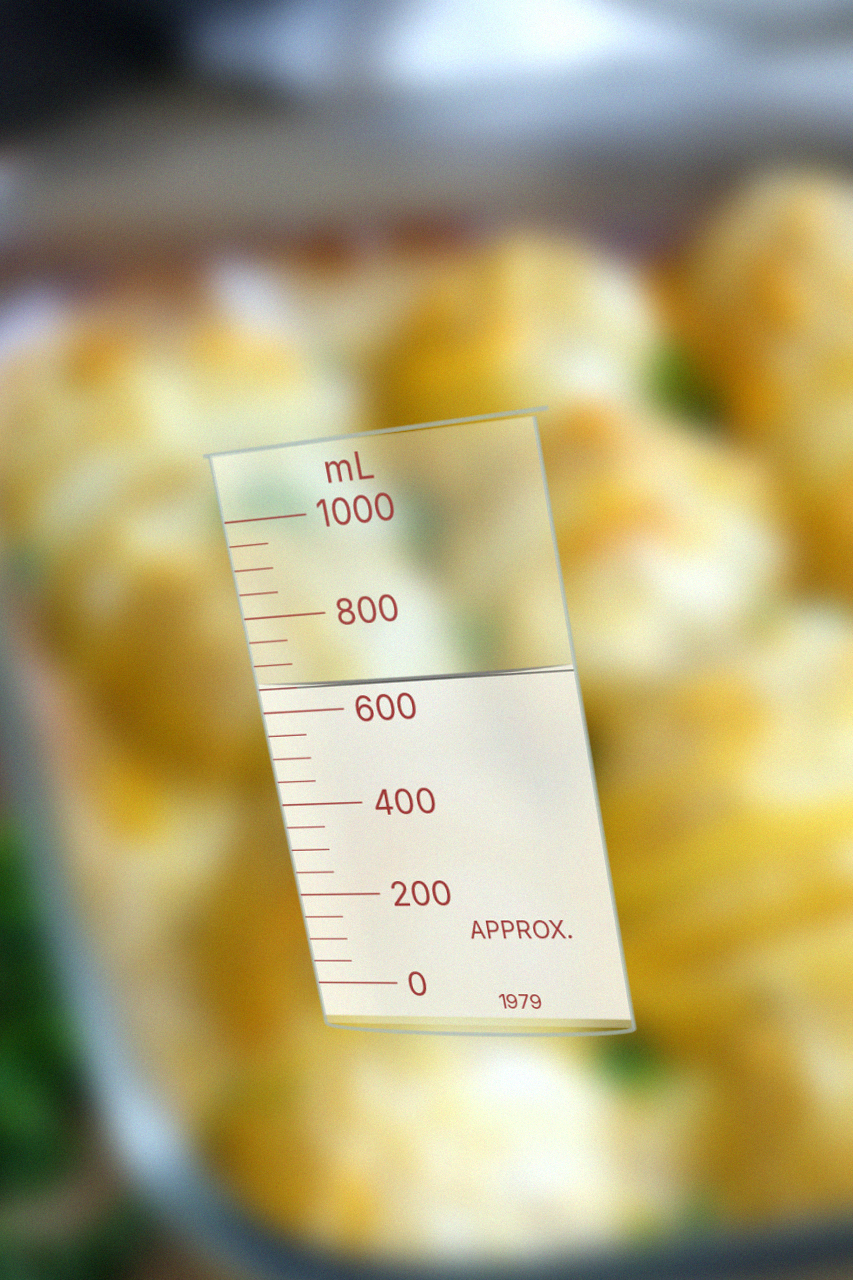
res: 650
